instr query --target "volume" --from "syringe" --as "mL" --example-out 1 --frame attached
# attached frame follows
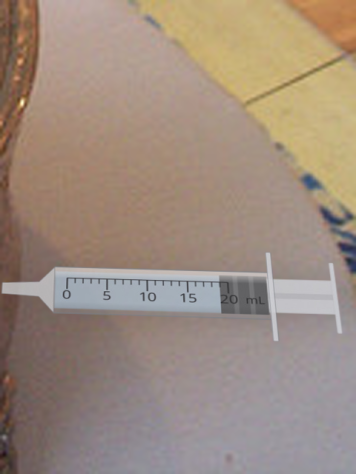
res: 19
